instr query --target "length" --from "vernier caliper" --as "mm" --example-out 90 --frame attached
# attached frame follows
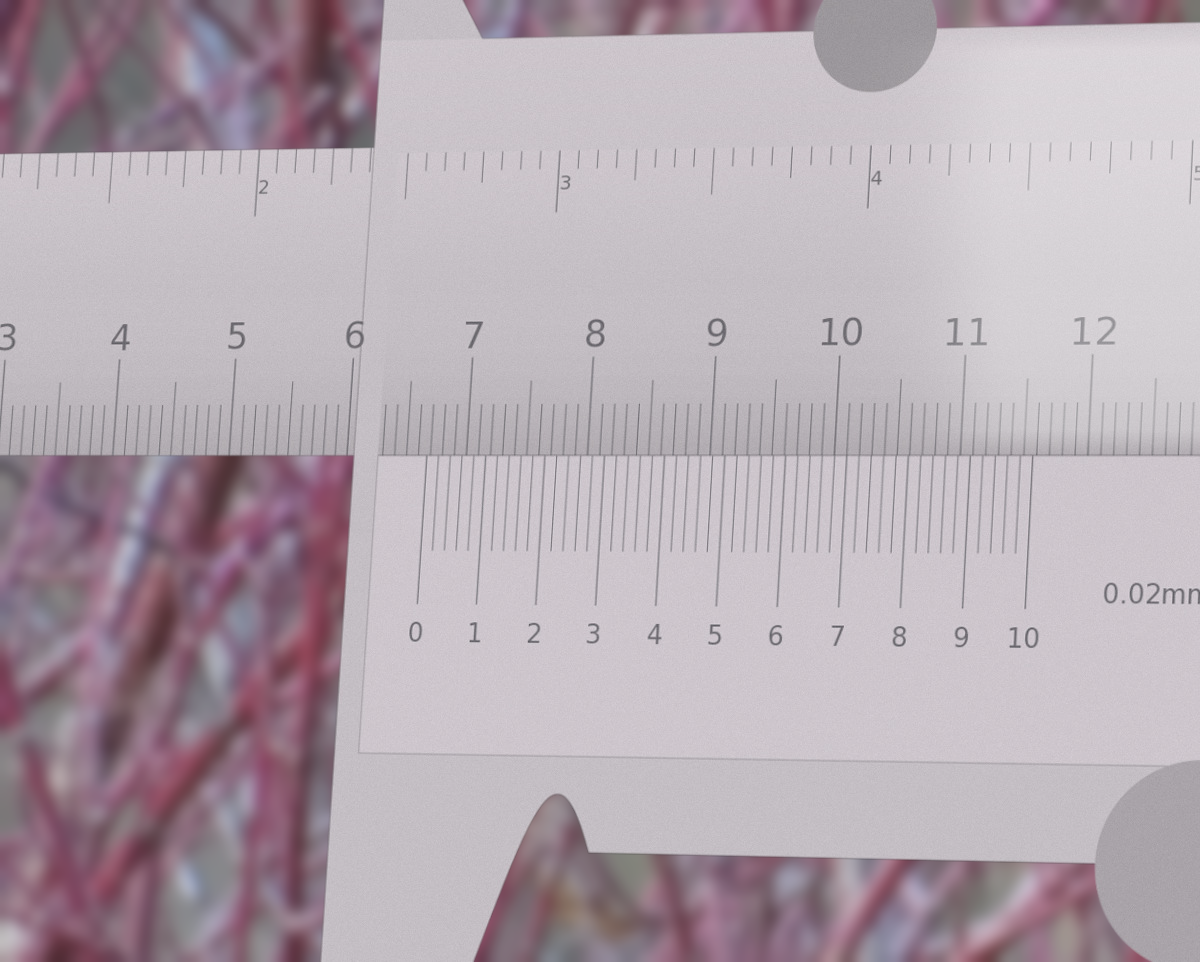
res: 66.7
